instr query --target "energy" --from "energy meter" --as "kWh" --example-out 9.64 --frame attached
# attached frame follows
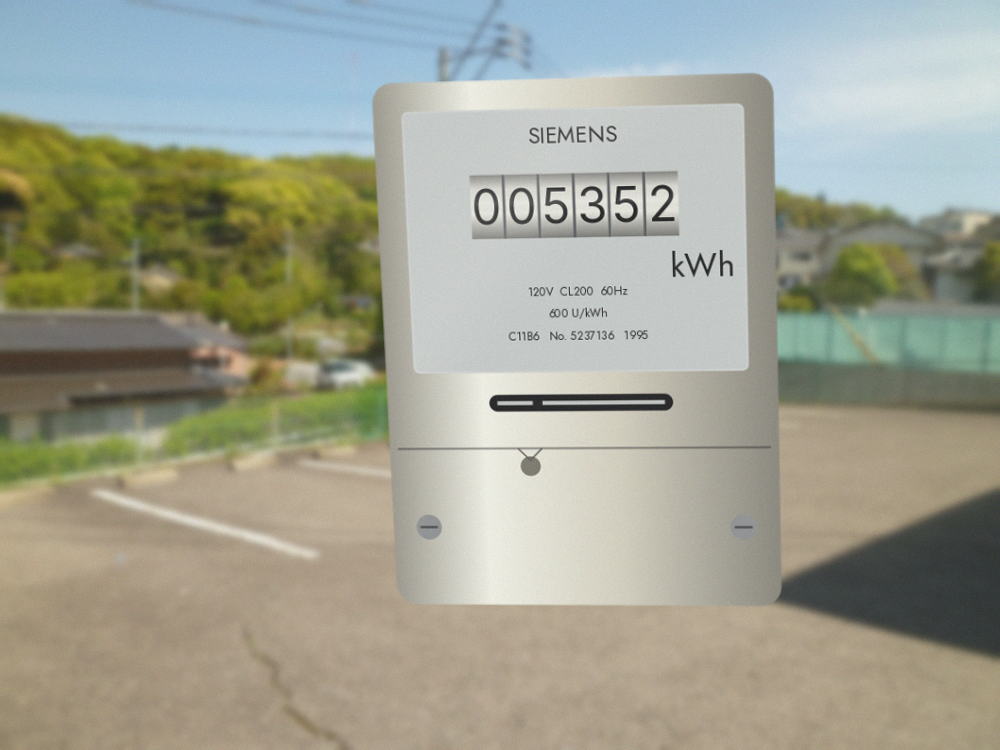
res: 5352
